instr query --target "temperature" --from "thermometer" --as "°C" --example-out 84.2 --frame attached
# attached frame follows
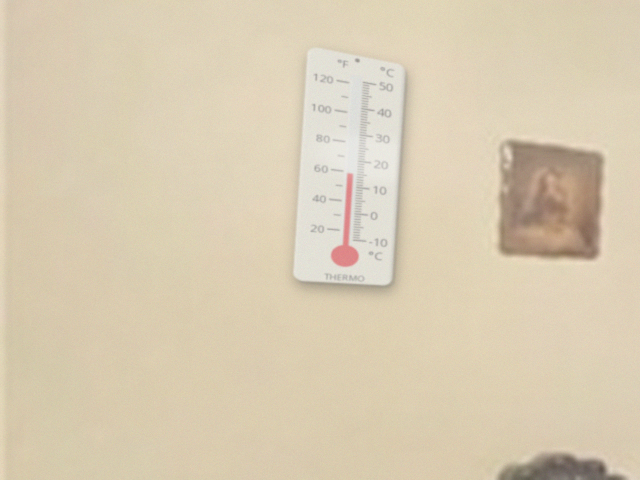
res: 15
